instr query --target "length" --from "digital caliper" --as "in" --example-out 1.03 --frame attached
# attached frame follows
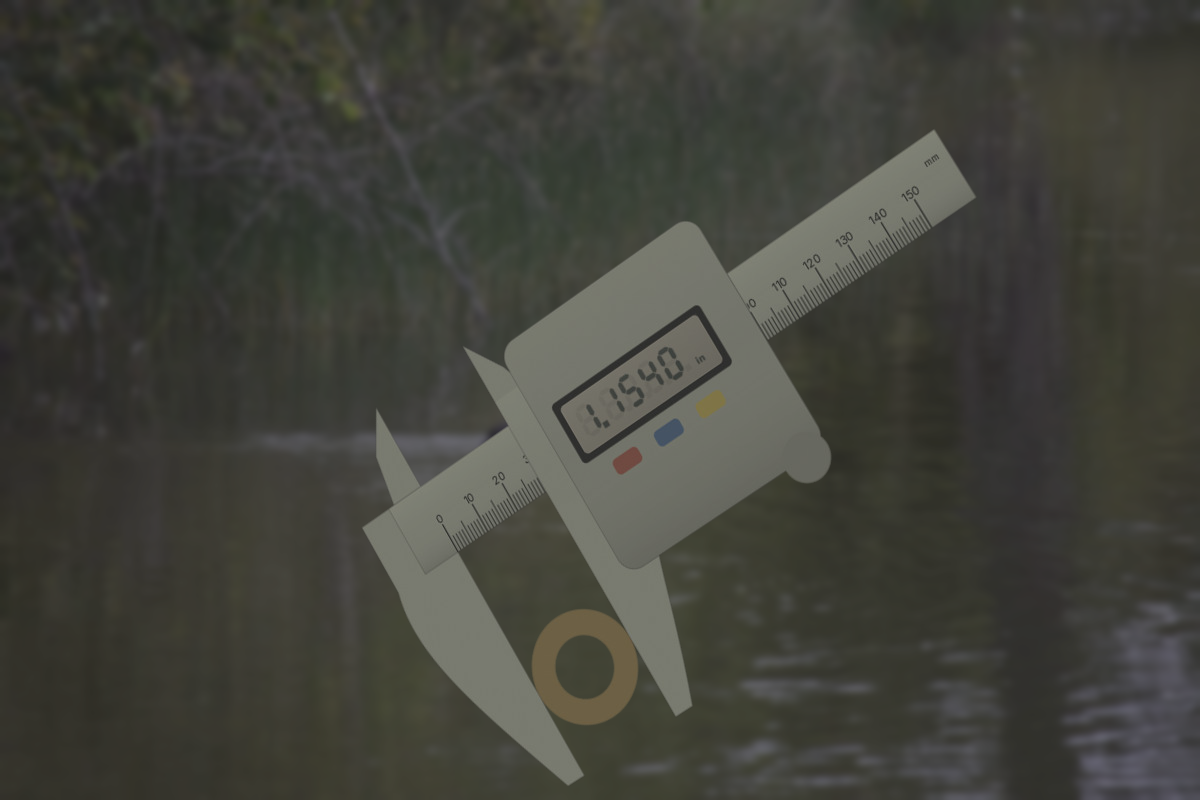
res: 1.1540
